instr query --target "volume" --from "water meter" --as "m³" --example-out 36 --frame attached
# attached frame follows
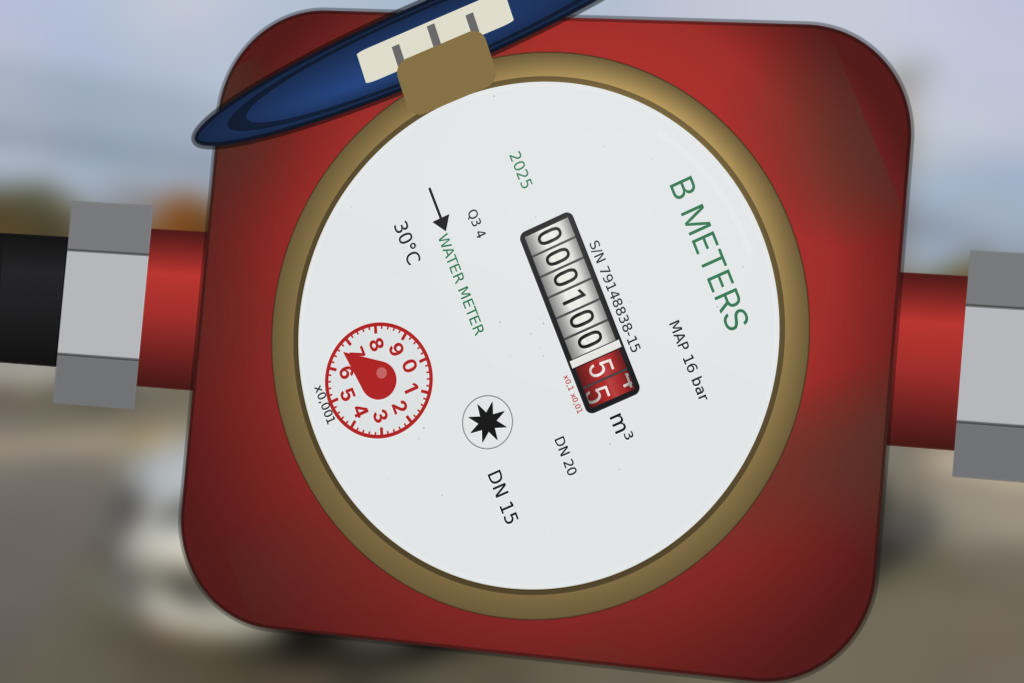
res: 100.546
